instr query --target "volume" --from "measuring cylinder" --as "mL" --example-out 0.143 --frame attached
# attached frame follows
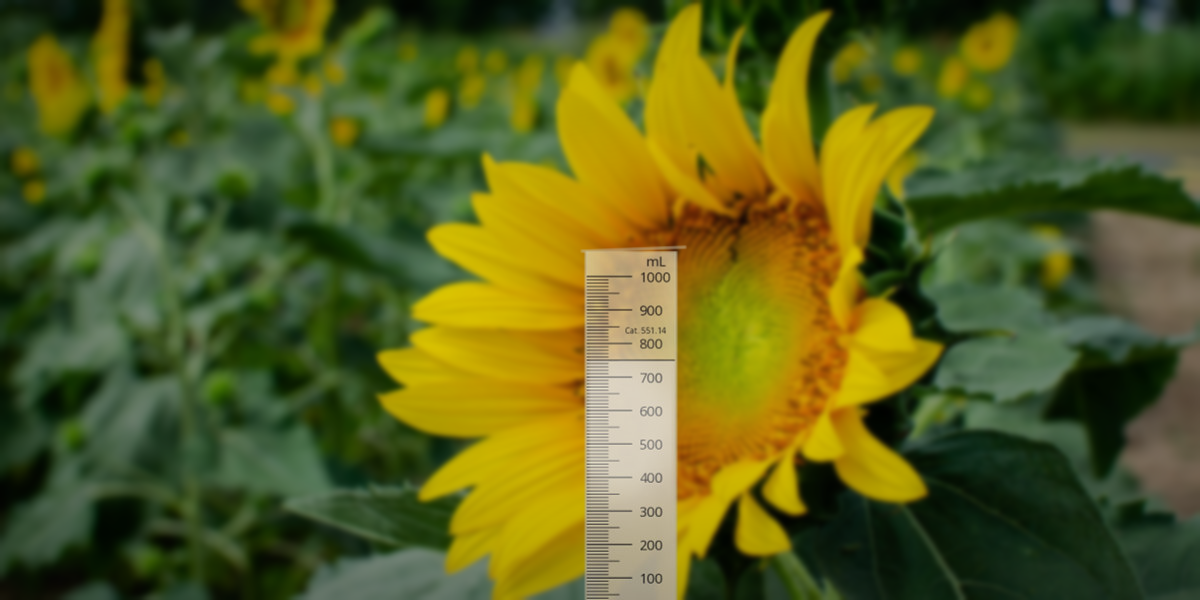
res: 750
